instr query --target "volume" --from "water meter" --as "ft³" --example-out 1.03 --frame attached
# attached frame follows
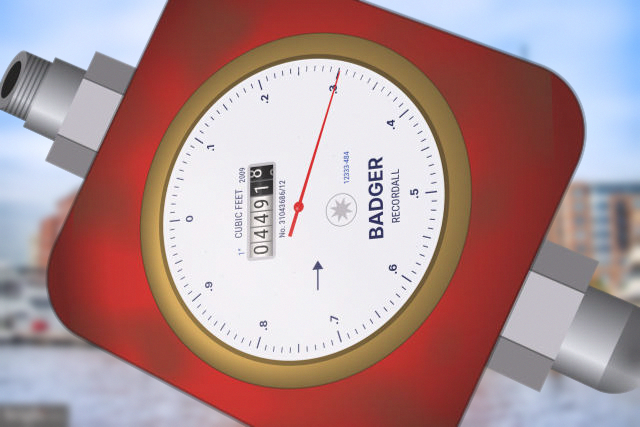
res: 44918.30
